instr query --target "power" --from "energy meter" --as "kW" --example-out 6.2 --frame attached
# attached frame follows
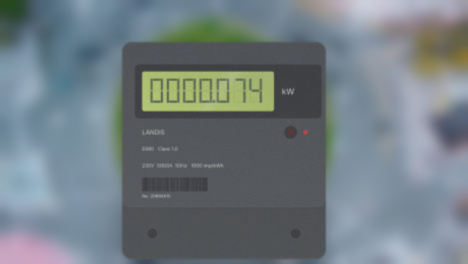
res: 0.074
